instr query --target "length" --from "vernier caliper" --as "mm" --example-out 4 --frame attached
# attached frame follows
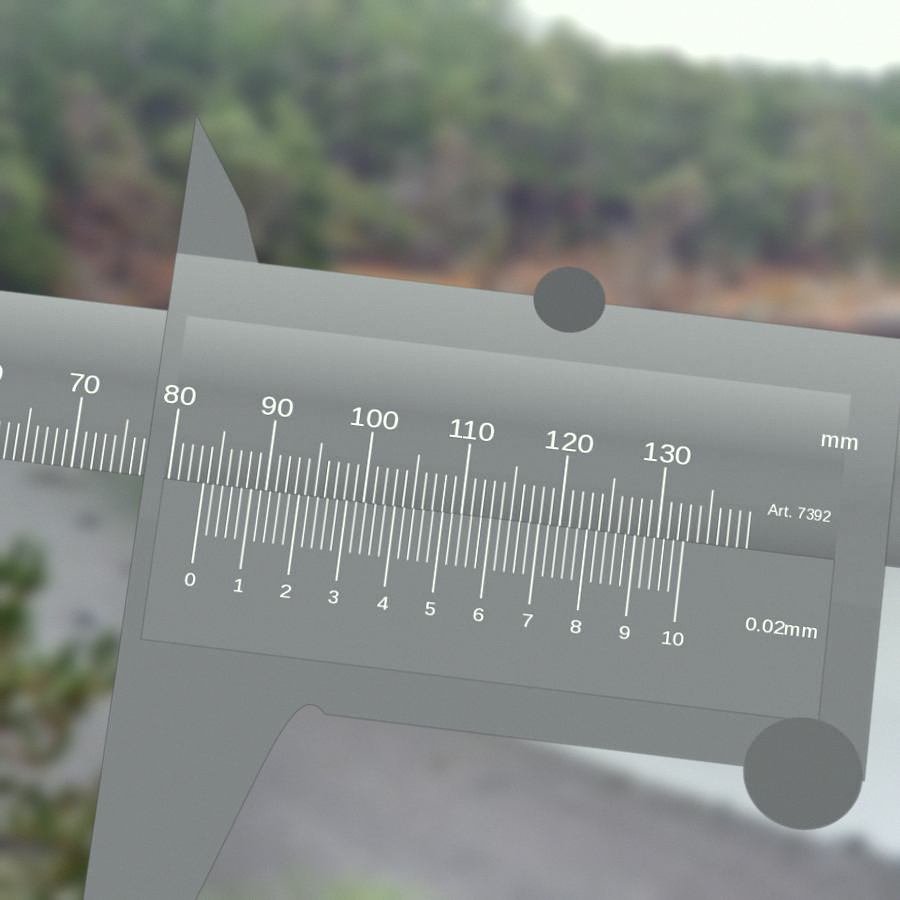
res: 83.6
